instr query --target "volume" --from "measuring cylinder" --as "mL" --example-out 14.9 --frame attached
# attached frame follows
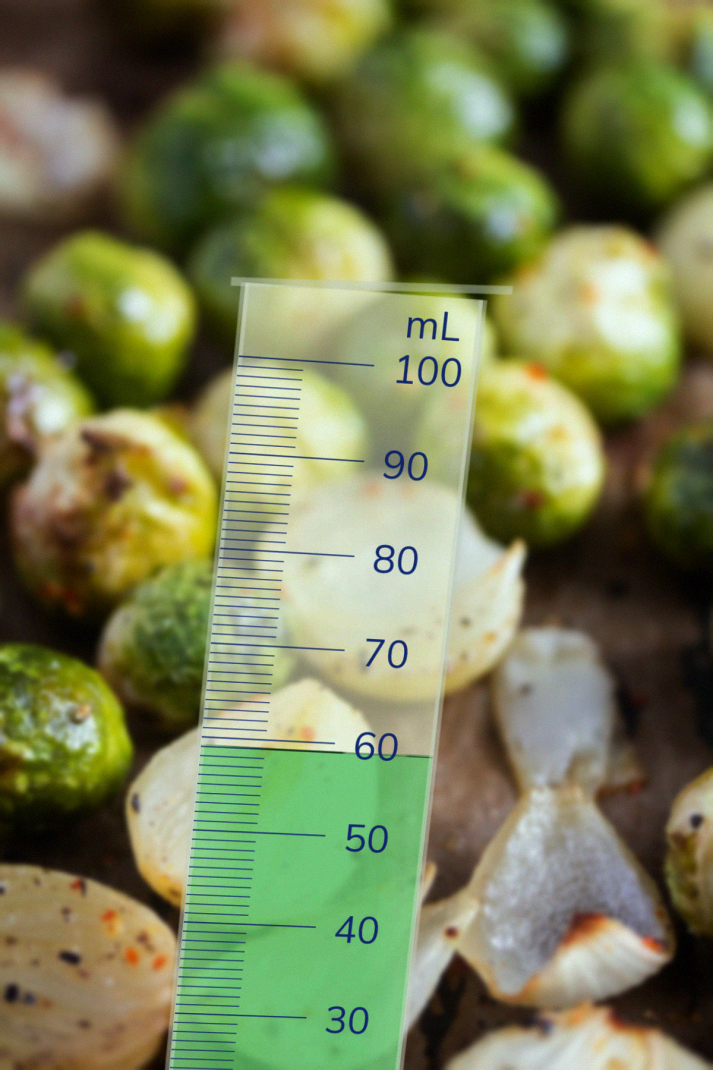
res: 59
